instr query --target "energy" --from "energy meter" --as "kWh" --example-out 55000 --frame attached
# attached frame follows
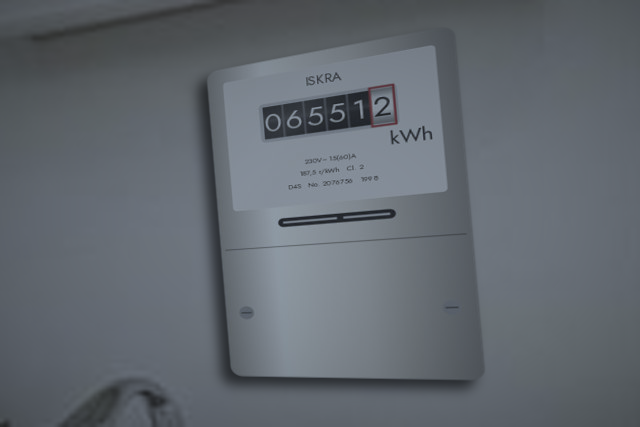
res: 6551.2
